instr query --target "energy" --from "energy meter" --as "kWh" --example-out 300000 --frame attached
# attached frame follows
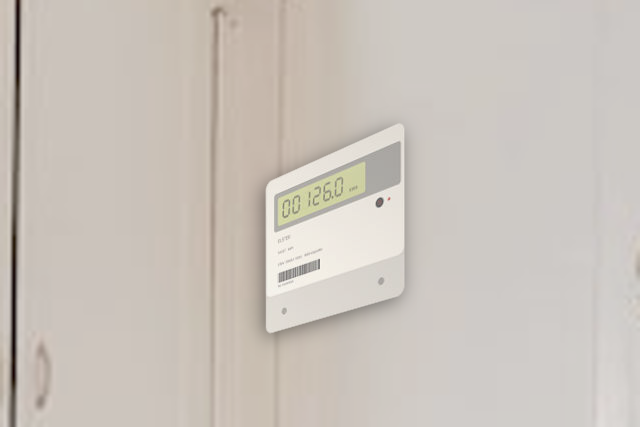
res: 126.0
